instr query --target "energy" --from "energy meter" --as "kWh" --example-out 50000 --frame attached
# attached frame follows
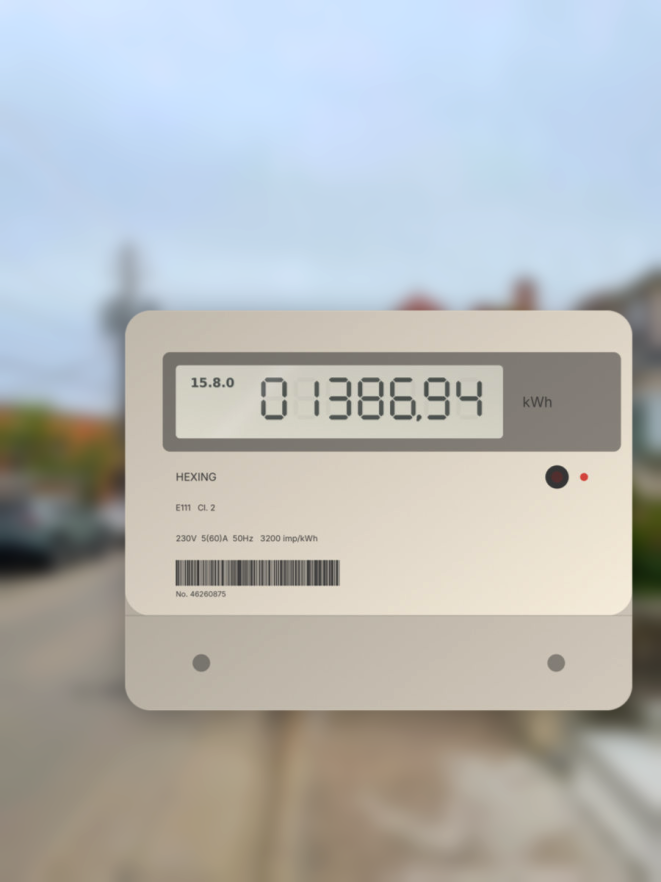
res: 1386.94
